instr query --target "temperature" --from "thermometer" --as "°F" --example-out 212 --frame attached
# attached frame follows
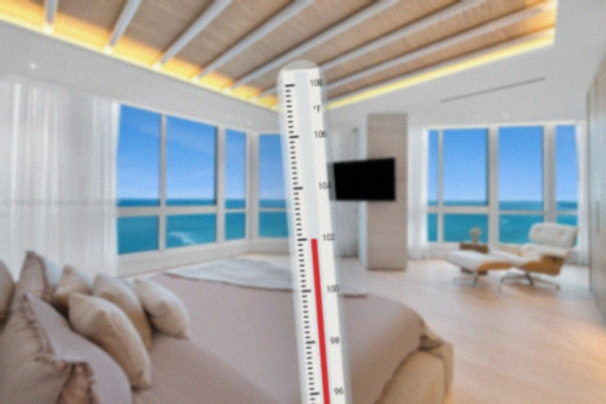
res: 102
